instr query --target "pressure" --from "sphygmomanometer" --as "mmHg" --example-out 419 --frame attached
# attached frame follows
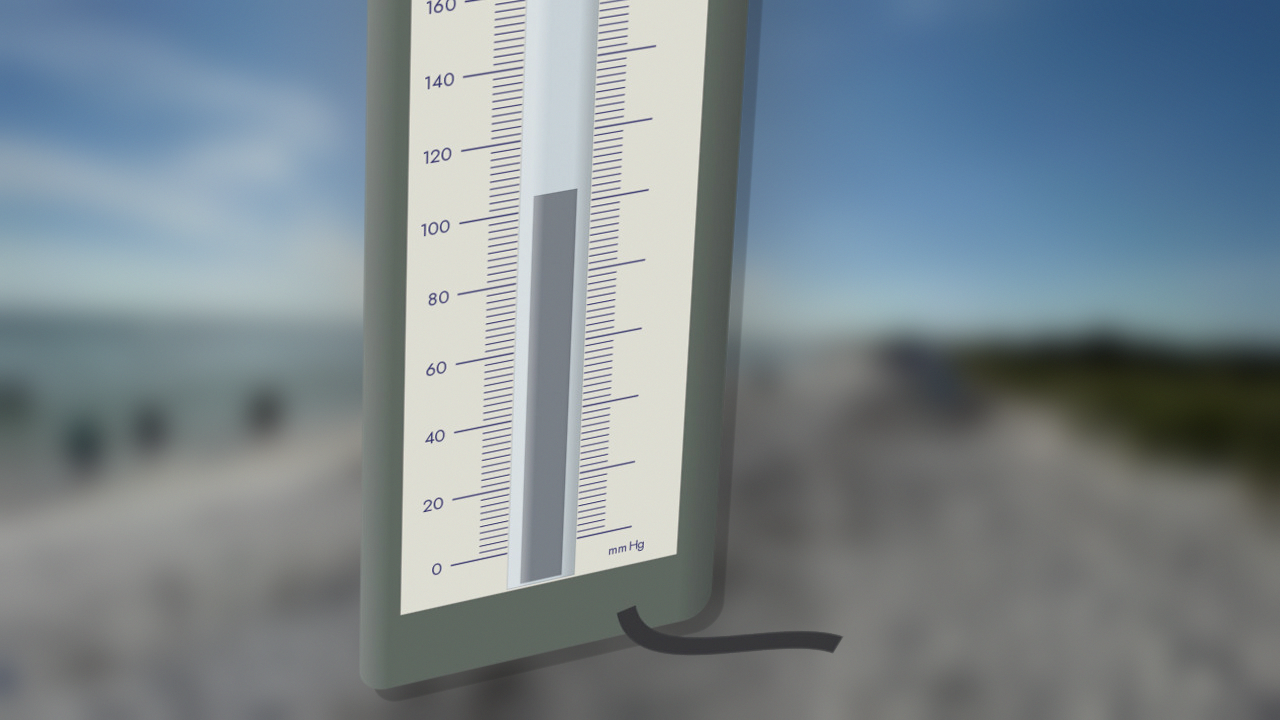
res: 104
